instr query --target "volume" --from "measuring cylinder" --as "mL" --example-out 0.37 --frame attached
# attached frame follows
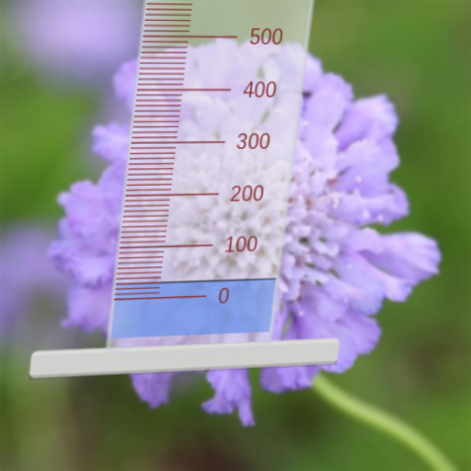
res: 30
